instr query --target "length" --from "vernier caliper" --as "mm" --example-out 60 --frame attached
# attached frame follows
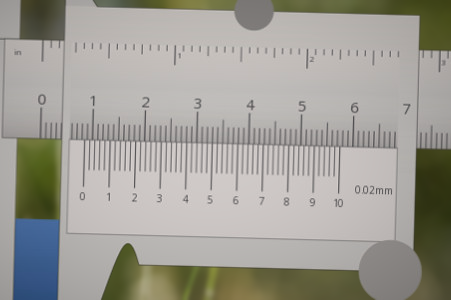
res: 8.5
